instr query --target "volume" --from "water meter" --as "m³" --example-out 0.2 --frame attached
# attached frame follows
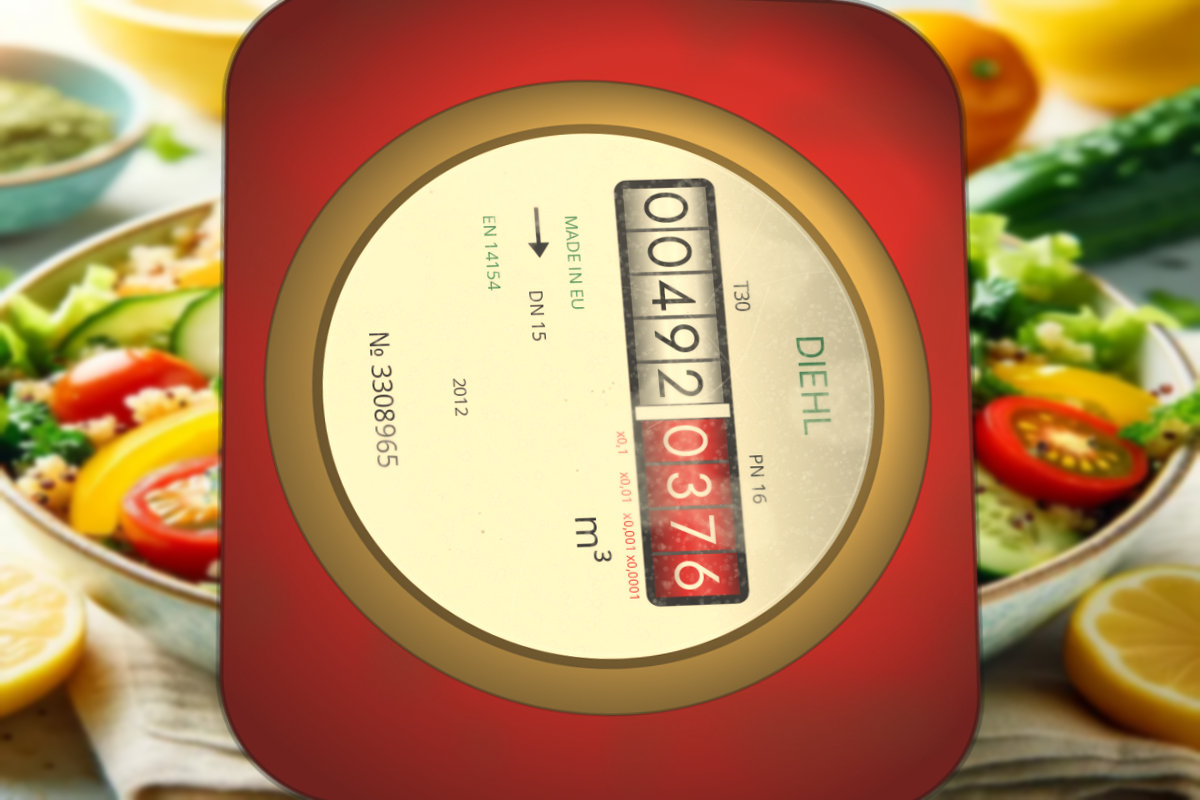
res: 492.0376
